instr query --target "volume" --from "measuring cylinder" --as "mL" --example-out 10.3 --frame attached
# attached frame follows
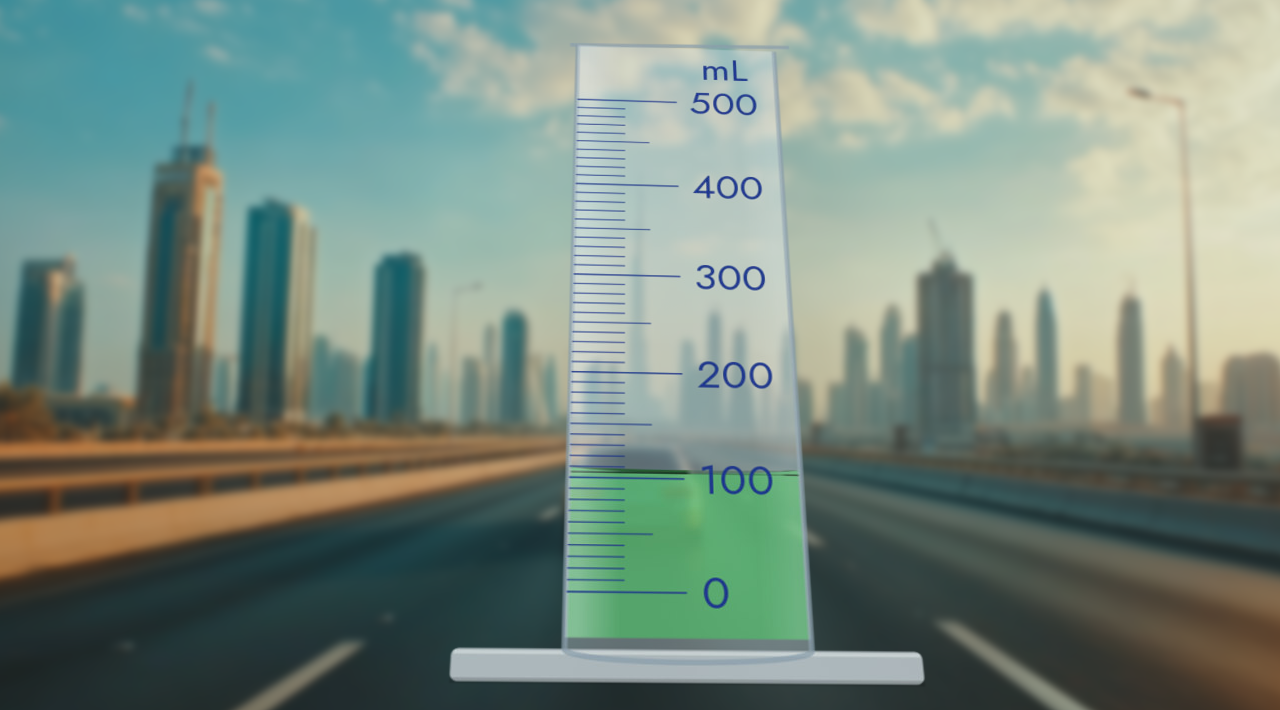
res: 105
